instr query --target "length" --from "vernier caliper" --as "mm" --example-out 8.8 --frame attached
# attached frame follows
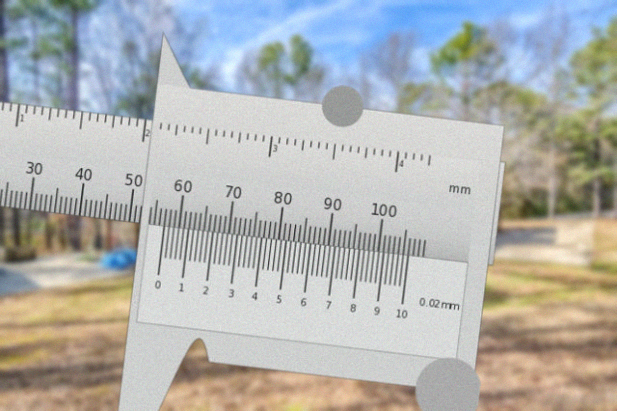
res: 57.0
